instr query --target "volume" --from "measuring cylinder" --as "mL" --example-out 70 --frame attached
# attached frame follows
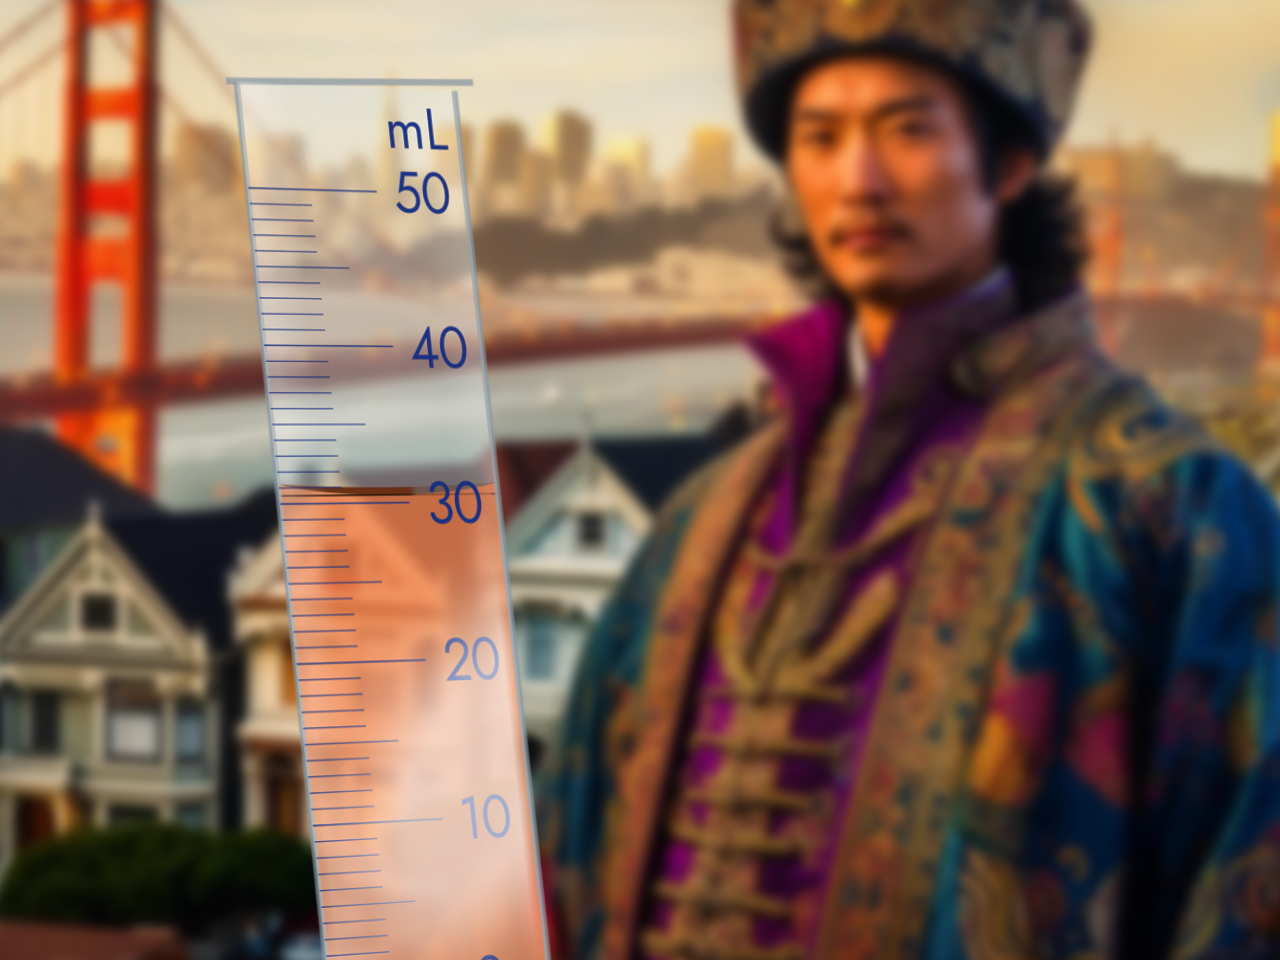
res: 30.5
